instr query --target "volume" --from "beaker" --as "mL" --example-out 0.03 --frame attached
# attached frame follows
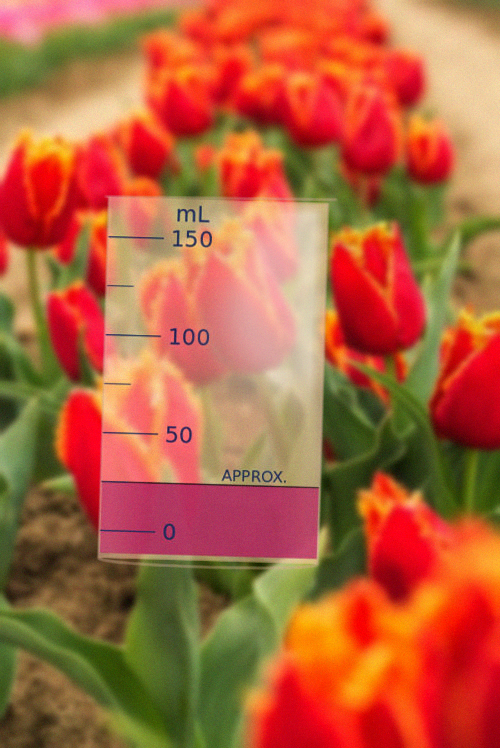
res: 25
